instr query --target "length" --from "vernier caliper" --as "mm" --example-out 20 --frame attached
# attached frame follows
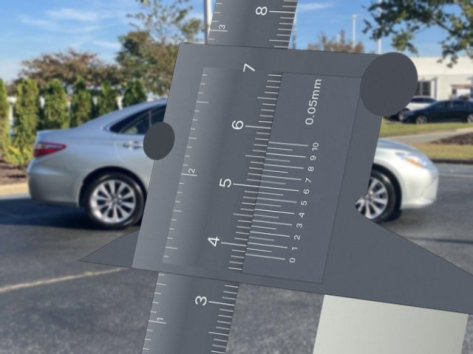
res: 38.6
